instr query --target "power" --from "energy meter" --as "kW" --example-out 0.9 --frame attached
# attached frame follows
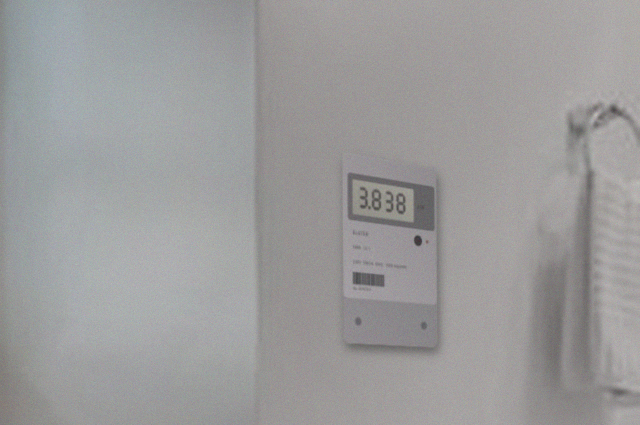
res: 3.838
